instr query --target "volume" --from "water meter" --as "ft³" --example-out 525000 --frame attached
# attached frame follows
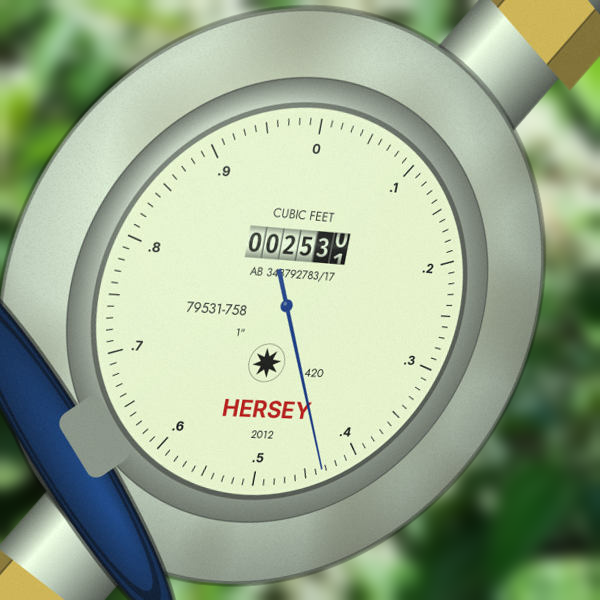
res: 2530.43
